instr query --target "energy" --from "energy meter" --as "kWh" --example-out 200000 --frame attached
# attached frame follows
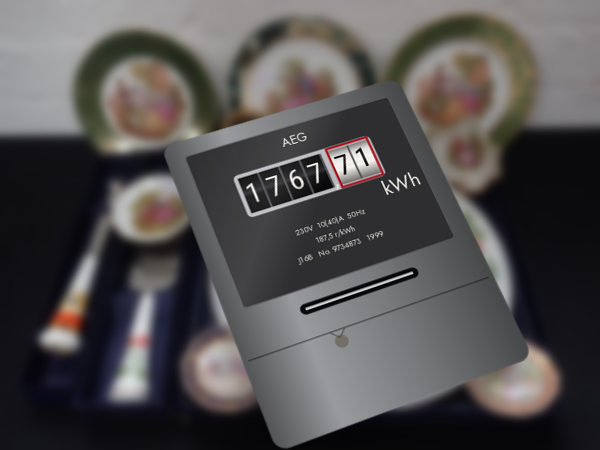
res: 1767.71
